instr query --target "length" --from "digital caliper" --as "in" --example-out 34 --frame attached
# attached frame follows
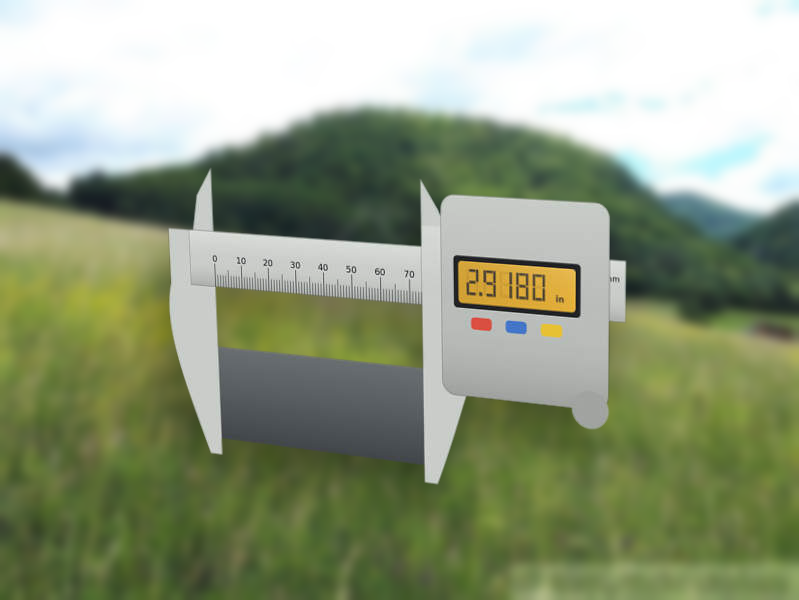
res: 2.9180
